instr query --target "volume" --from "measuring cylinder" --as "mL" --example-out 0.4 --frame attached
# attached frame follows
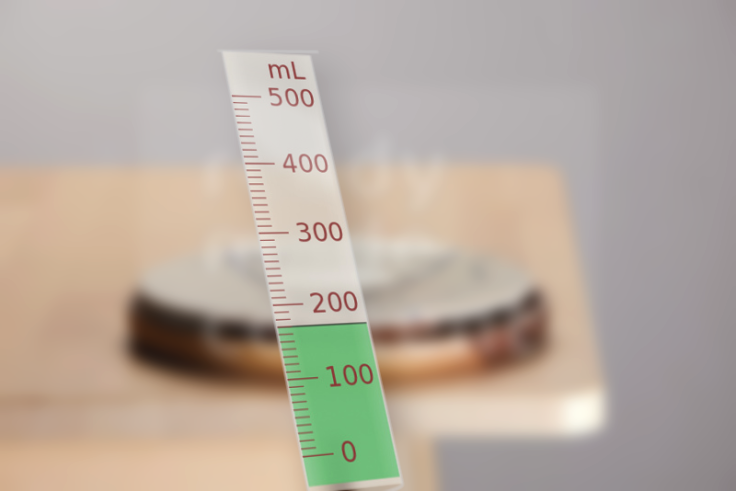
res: 170
